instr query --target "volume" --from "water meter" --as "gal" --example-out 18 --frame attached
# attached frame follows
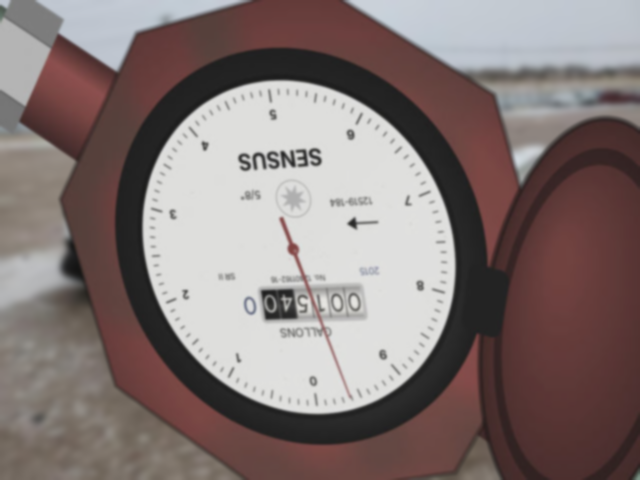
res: 15399.6
